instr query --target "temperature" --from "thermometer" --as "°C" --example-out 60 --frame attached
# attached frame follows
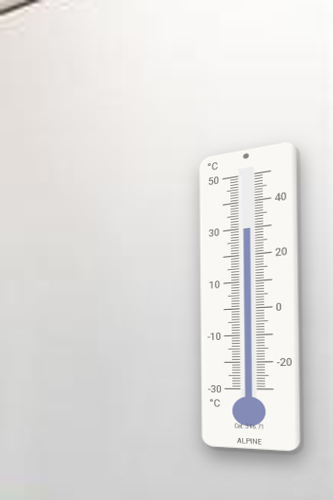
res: 30
